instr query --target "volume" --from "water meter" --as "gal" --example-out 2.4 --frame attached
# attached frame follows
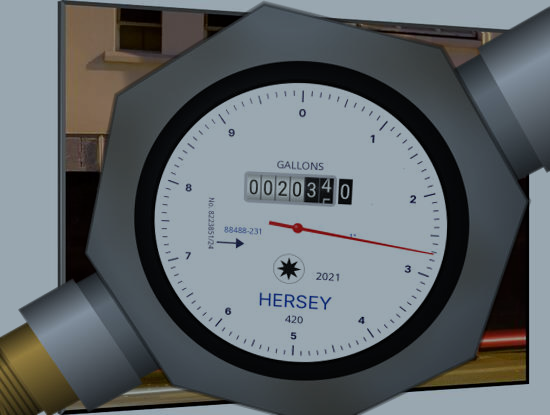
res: 20342.7
